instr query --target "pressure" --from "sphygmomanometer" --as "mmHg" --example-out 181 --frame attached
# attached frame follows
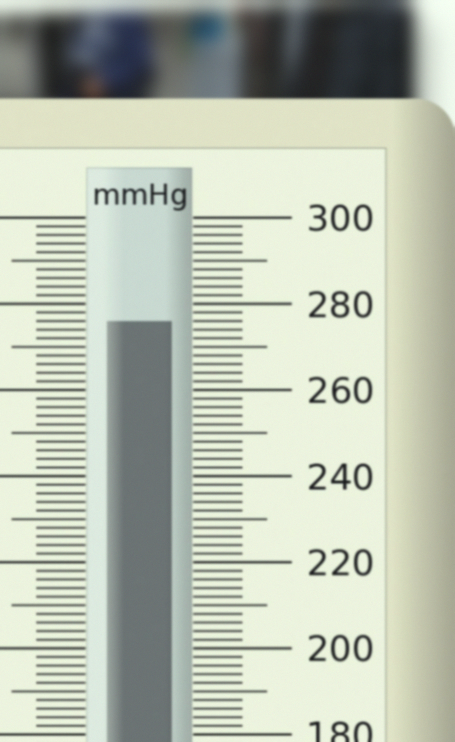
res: 276
